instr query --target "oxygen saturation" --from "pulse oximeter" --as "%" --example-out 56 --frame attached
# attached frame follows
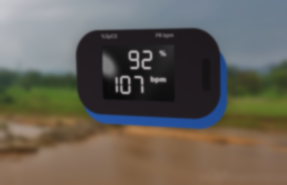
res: 92
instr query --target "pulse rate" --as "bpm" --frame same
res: 107
